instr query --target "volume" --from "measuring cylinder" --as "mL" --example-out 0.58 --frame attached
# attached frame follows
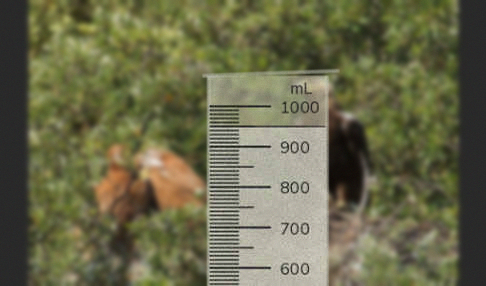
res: 950
